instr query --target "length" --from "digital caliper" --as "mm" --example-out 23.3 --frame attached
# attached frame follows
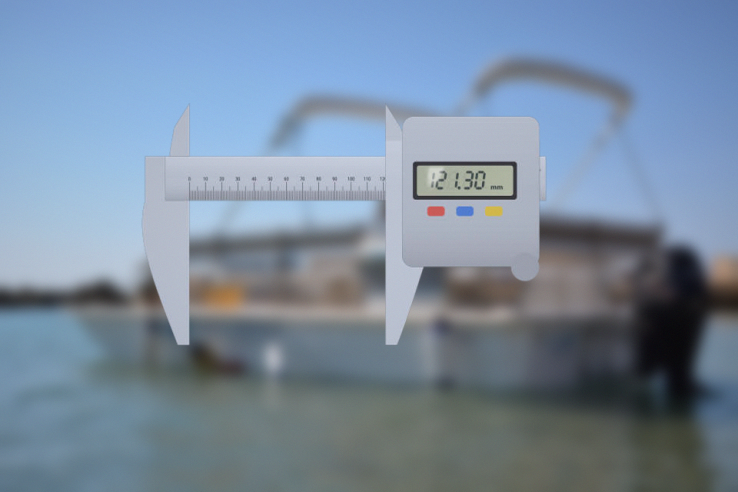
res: 121.30
